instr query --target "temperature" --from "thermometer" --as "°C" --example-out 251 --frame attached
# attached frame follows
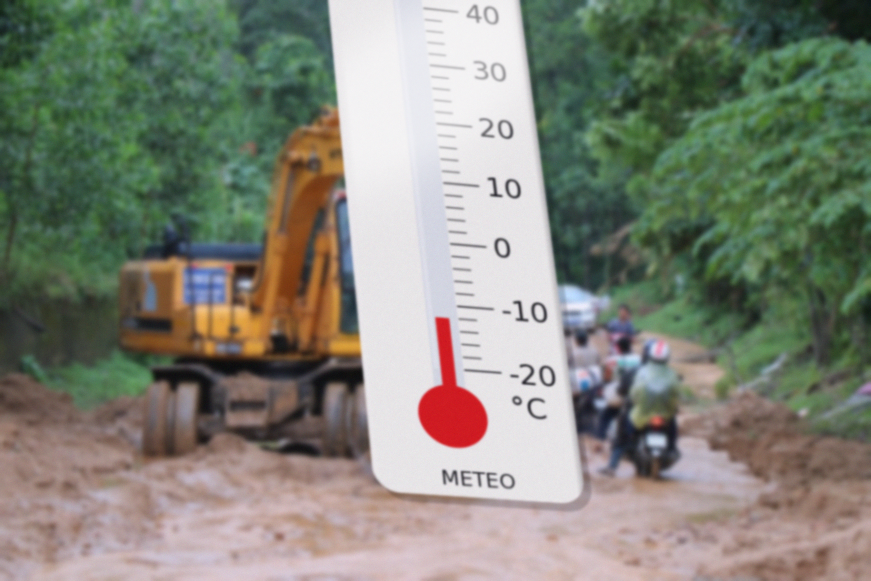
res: -12
